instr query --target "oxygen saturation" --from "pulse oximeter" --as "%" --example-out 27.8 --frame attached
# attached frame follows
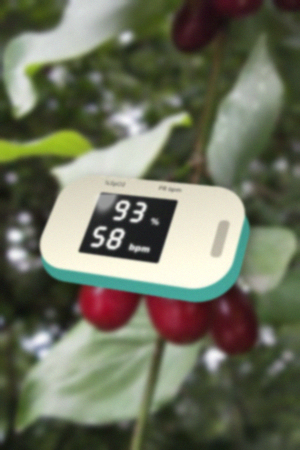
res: 93
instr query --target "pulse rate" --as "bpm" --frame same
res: 58
